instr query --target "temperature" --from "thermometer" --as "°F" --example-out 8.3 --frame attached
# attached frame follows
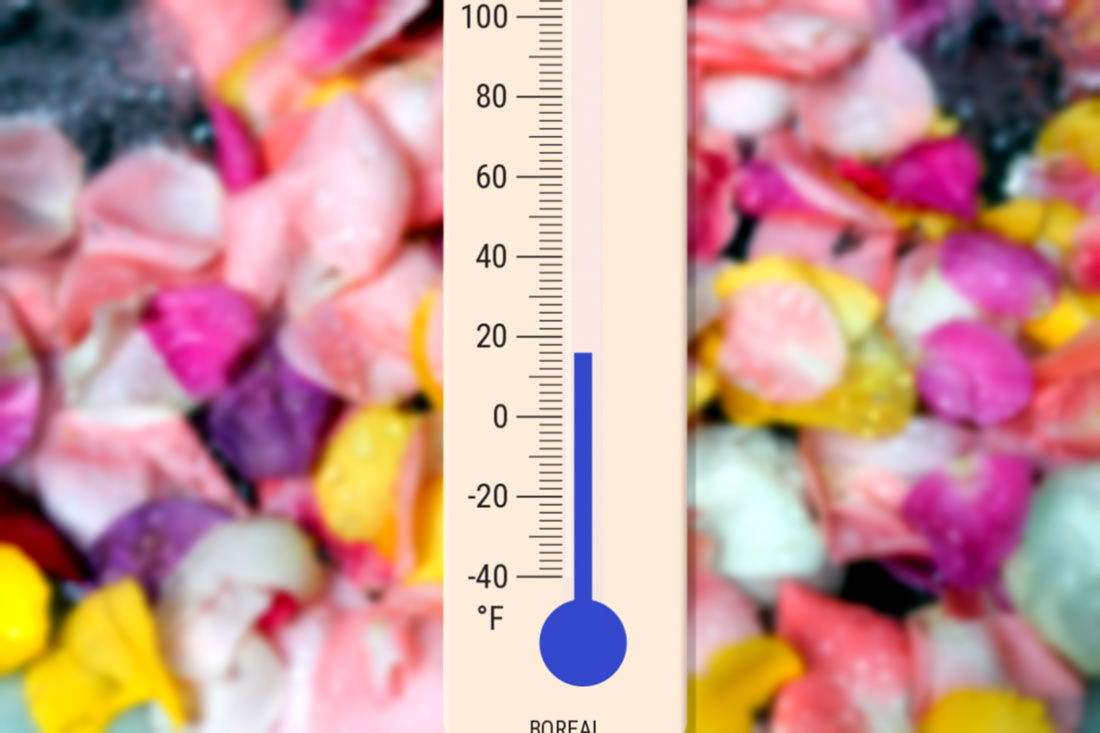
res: 16
